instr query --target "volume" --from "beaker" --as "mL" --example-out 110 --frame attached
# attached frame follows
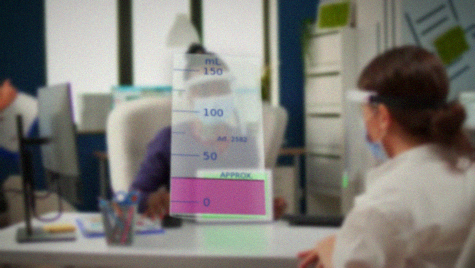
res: 25
